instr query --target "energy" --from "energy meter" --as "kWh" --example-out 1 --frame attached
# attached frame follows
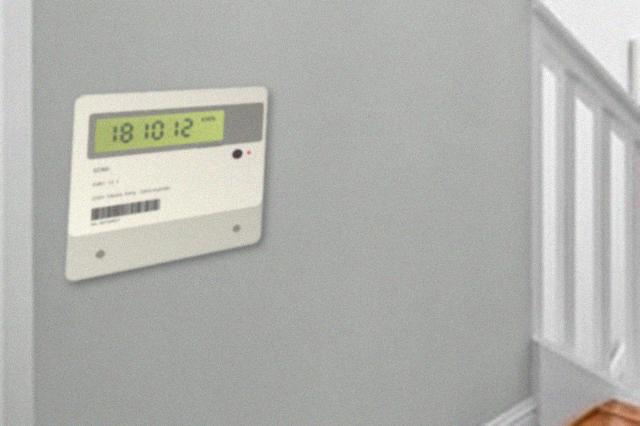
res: 181012
